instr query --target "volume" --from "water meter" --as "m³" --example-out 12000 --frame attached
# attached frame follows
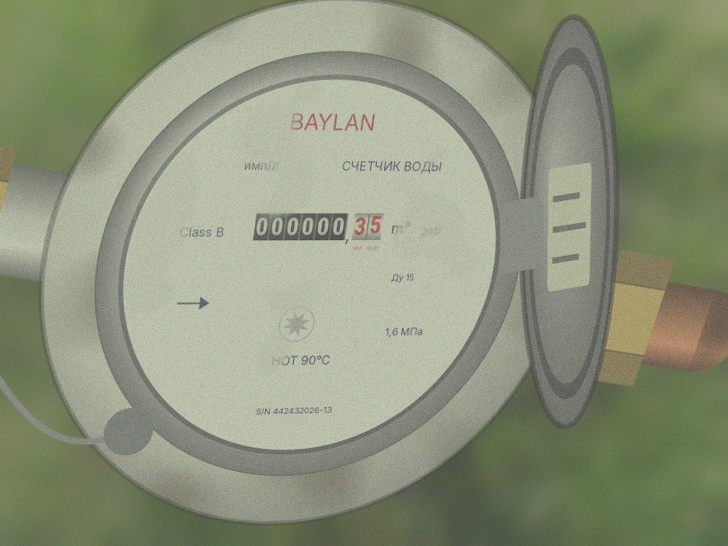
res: 0.35
